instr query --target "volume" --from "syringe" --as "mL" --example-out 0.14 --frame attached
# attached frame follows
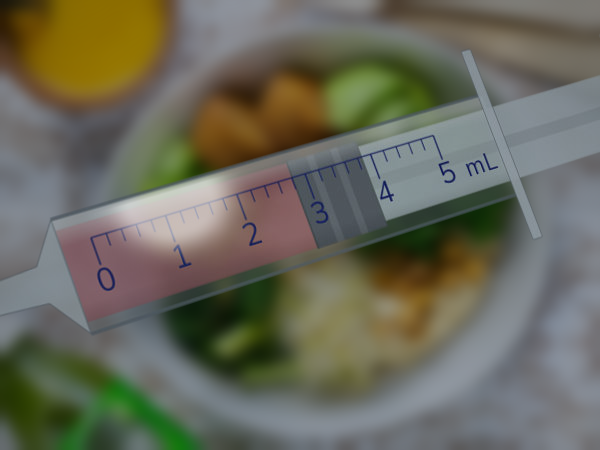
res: 2.8
